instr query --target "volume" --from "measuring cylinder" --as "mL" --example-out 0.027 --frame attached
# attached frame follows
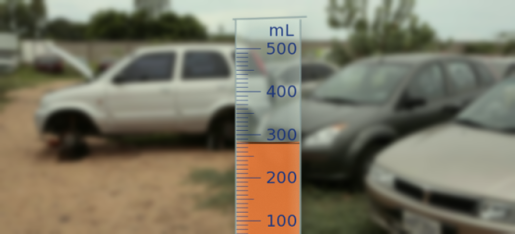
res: 280
